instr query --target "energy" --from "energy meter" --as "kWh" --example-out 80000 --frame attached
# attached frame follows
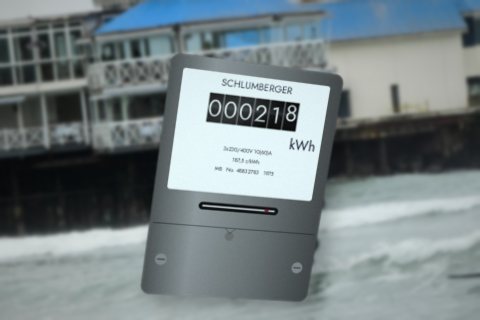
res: 218
